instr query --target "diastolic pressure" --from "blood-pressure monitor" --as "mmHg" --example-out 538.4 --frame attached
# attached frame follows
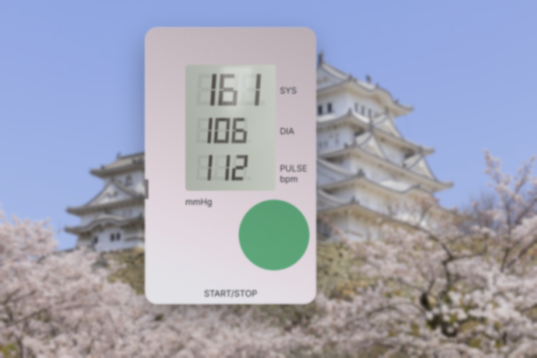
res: 106
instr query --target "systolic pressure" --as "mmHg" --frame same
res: 161
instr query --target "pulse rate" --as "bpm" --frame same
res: 112
